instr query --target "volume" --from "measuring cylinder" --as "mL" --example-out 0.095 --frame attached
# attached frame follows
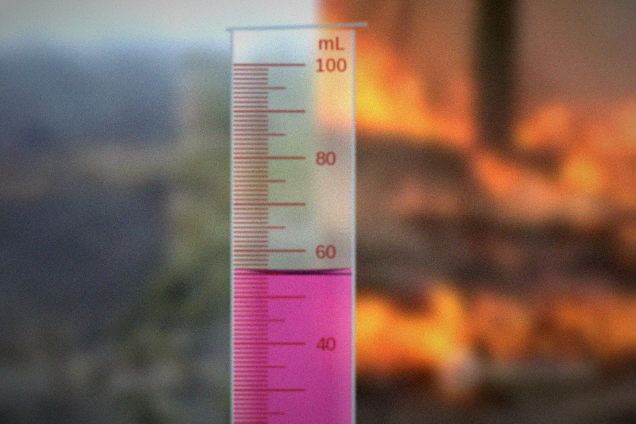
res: 55
